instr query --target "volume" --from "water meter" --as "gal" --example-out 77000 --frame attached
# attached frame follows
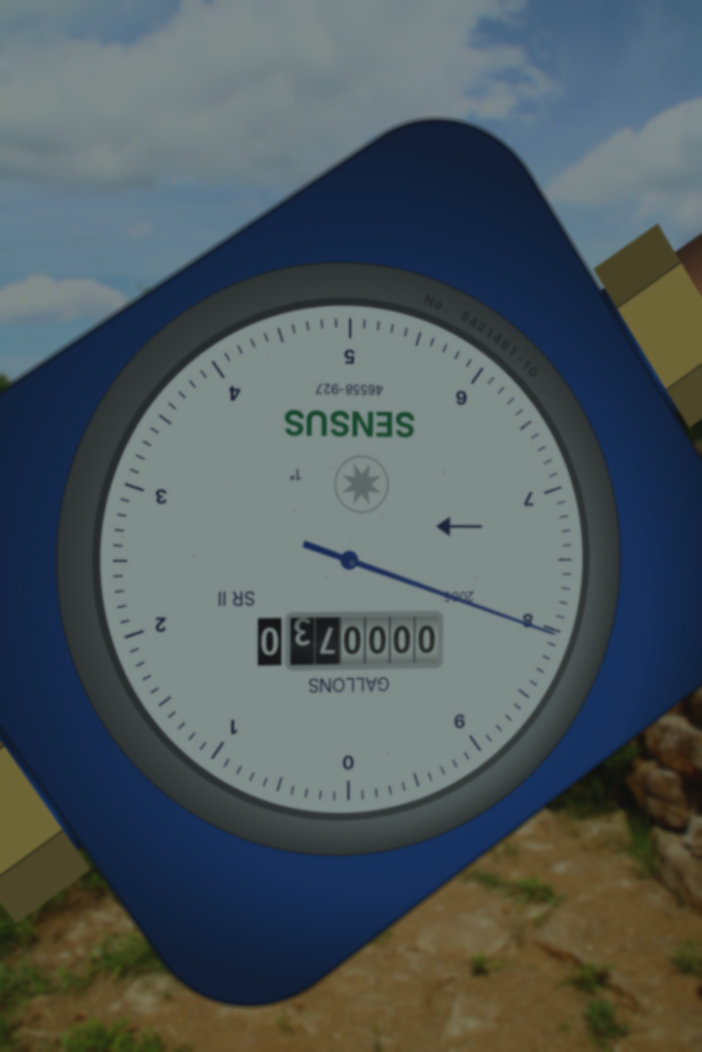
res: 728.0
